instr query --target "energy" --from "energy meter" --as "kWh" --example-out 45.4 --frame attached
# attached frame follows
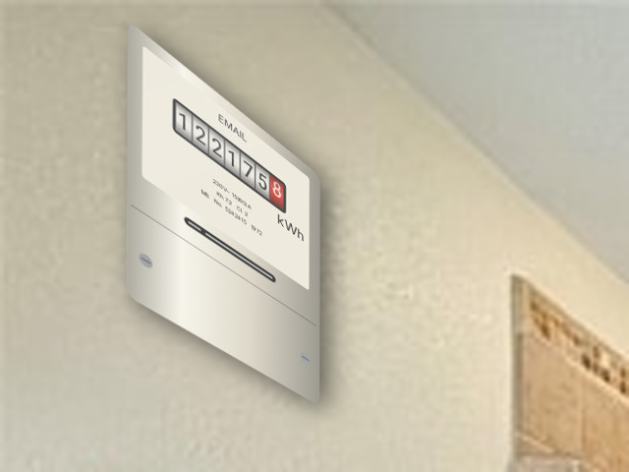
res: 122175.8
